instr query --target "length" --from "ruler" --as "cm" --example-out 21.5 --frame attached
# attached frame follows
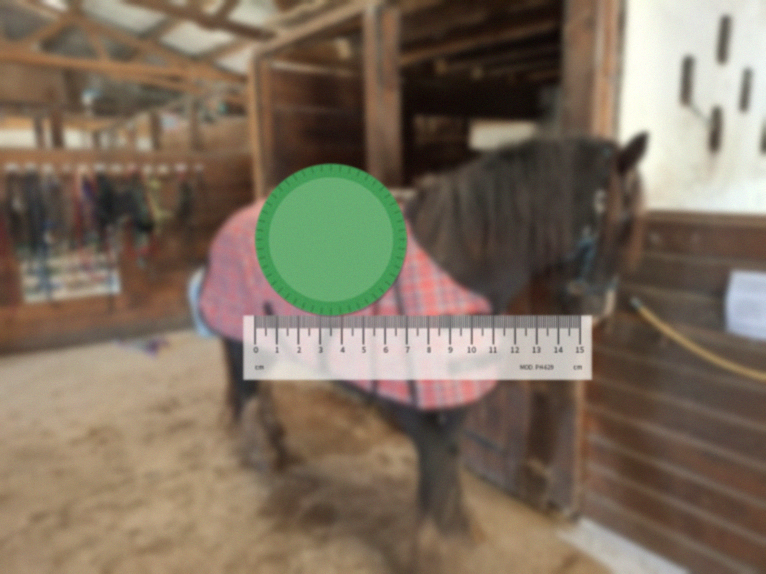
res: 7
